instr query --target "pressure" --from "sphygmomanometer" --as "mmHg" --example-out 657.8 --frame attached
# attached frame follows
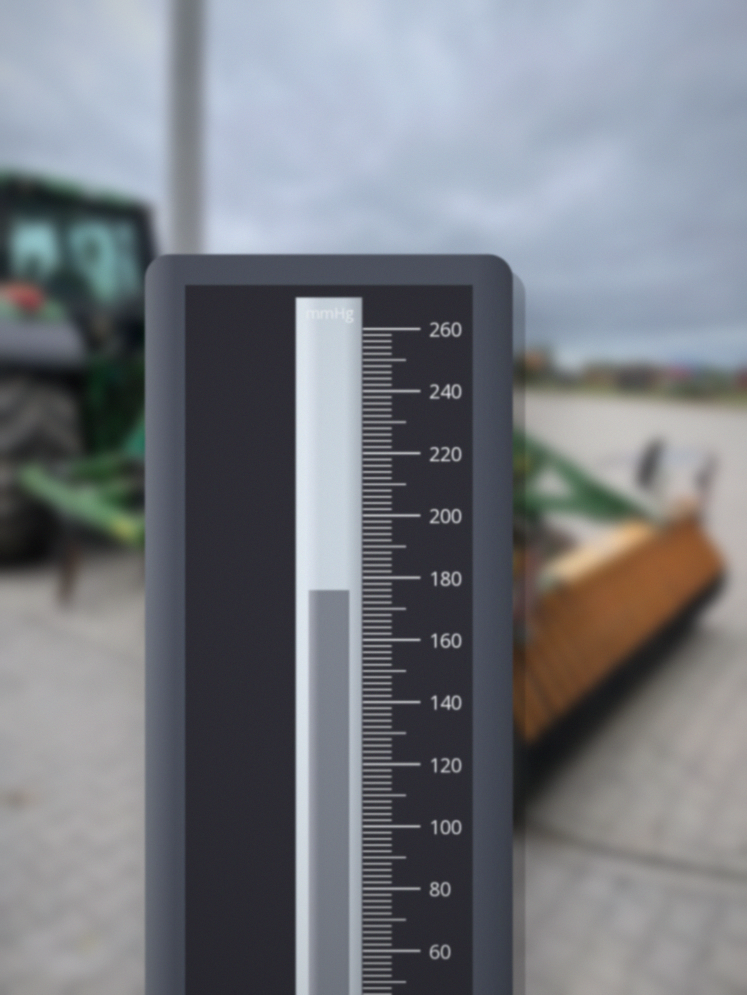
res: 176
